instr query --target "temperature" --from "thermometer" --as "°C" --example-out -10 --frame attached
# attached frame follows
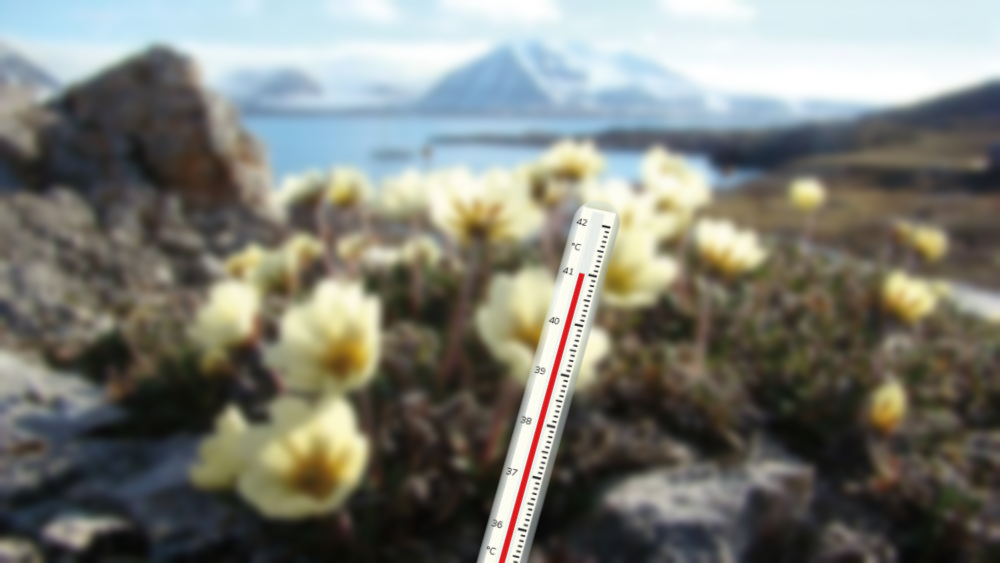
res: 41
